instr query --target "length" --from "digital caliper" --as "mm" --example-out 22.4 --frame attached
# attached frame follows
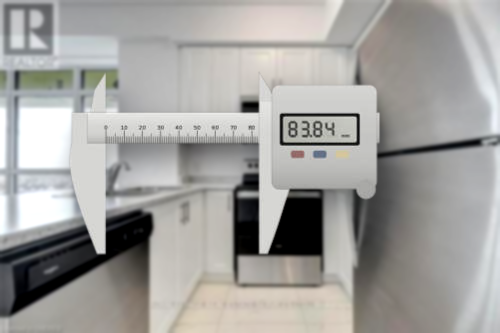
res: 83.84
